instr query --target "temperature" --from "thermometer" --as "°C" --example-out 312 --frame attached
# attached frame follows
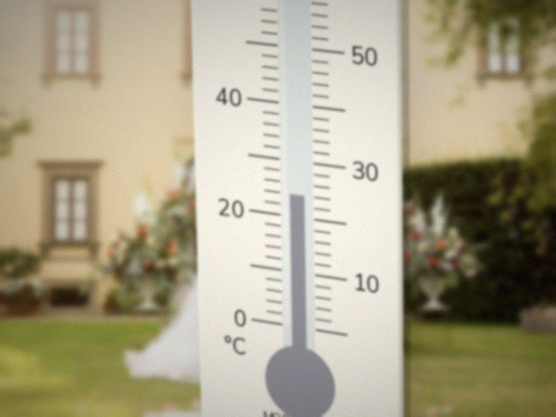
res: 24
